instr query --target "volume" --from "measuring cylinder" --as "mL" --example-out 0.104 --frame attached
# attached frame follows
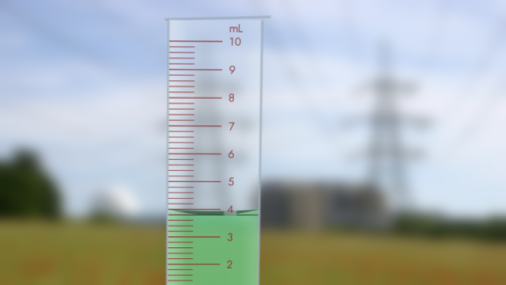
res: 3.8
